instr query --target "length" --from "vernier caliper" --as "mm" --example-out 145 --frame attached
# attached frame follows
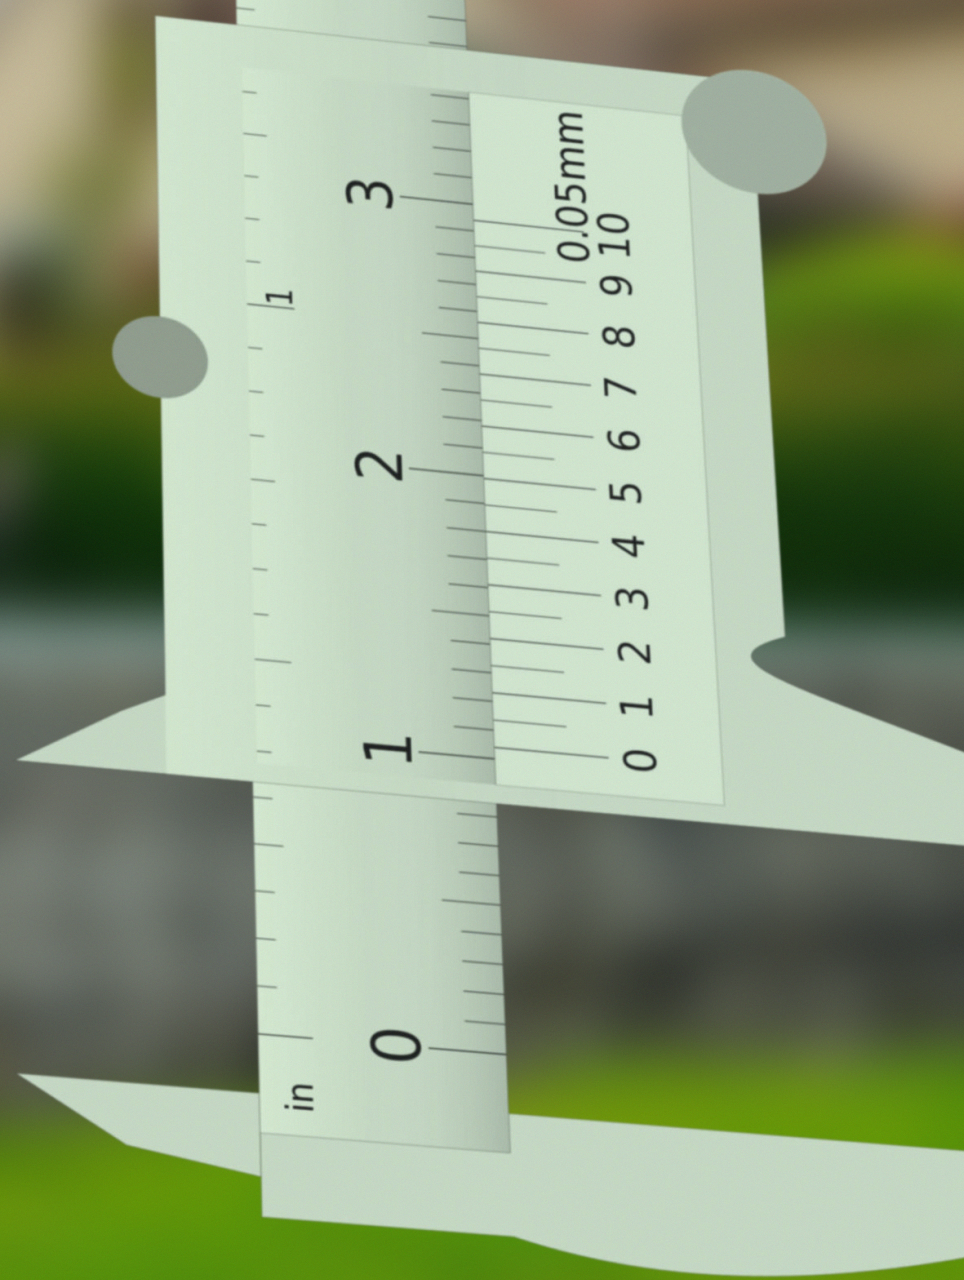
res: 10.4
